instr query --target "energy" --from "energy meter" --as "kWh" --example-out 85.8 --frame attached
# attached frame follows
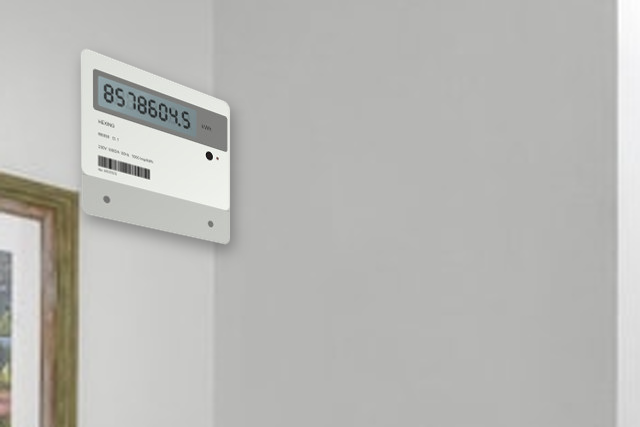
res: 8578604.5
